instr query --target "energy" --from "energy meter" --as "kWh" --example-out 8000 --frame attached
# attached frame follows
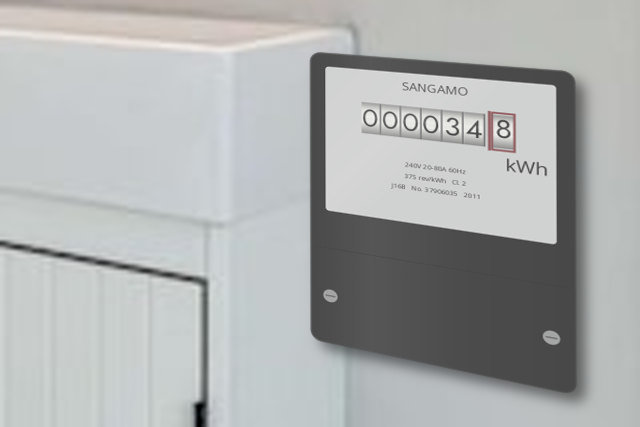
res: 34.8
